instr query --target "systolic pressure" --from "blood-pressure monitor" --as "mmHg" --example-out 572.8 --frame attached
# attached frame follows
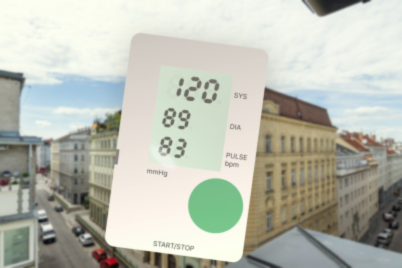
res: 120
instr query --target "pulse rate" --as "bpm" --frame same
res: 83
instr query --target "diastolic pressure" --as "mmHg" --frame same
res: 89
